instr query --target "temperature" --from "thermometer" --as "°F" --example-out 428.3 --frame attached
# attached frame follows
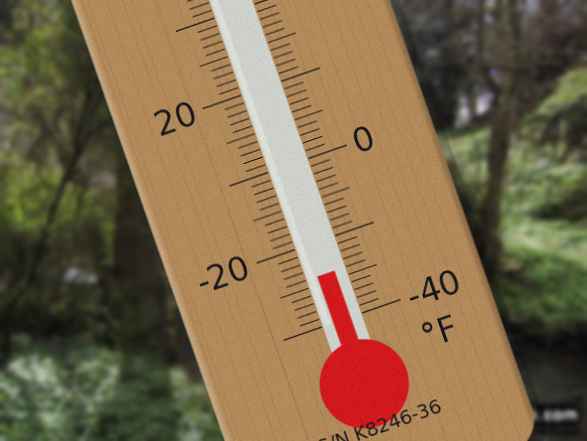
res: -28
